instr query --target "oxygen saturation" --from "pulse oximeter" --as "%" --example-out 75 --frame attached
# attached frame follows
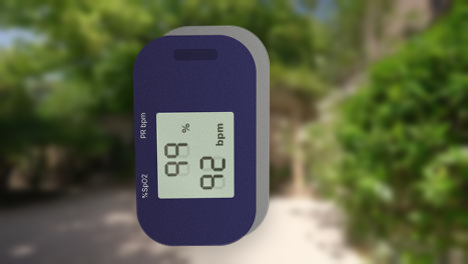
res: 99
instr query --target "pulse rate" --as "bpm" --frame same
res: 92
